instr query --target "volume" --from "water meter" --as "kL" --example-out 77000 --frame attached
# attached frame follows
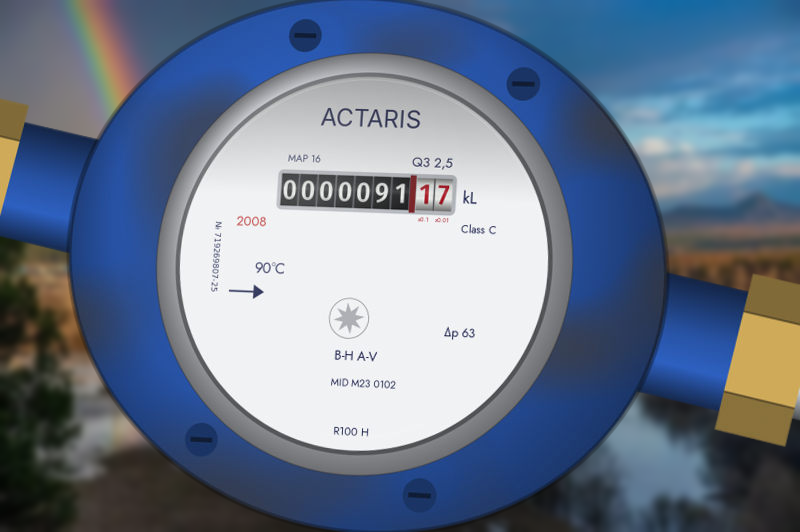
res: 91.17
